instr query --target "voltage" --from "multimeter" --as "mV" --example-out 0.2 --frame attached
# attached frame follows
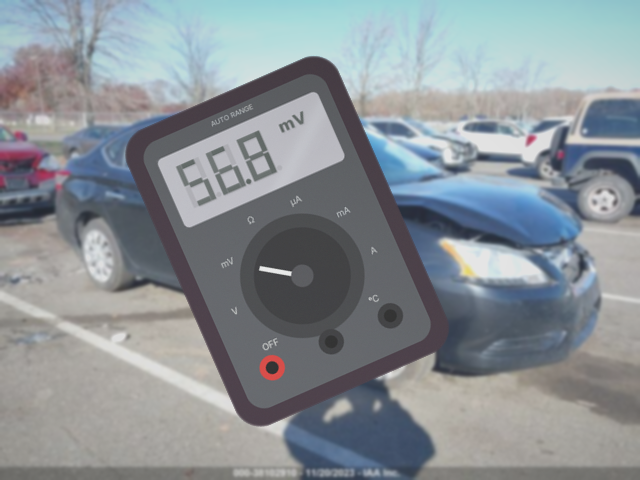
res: 56.8
